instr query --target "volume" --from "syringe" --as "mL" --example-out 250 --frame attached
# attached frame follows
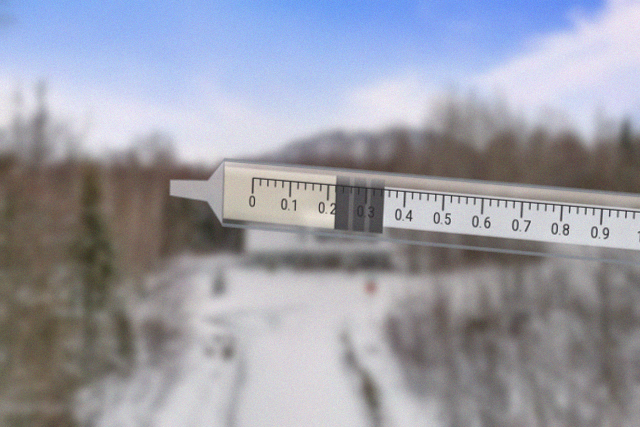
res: 0.22
